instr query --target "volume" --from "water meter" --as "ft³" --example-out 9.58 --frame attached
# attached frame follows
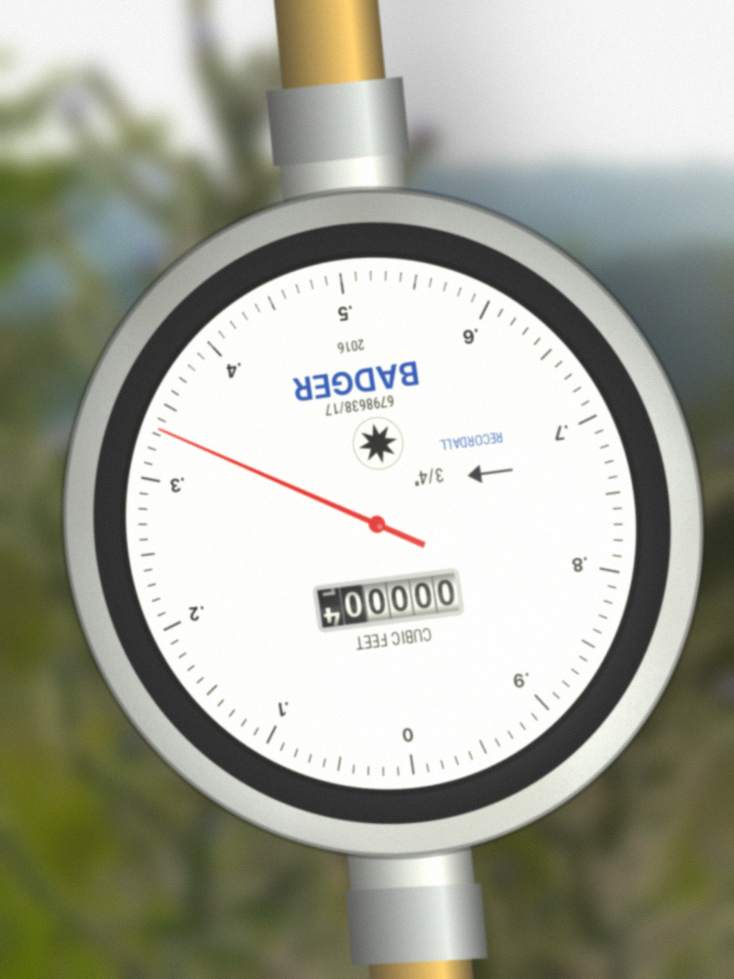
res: 4.33
